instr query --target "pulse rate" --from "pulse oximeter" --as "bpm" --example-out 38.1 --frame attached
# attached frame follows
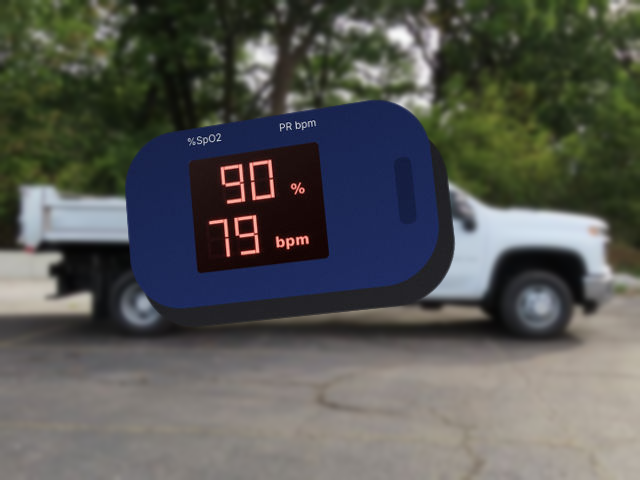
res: 79
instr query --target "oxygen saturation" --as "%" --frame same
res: 90
